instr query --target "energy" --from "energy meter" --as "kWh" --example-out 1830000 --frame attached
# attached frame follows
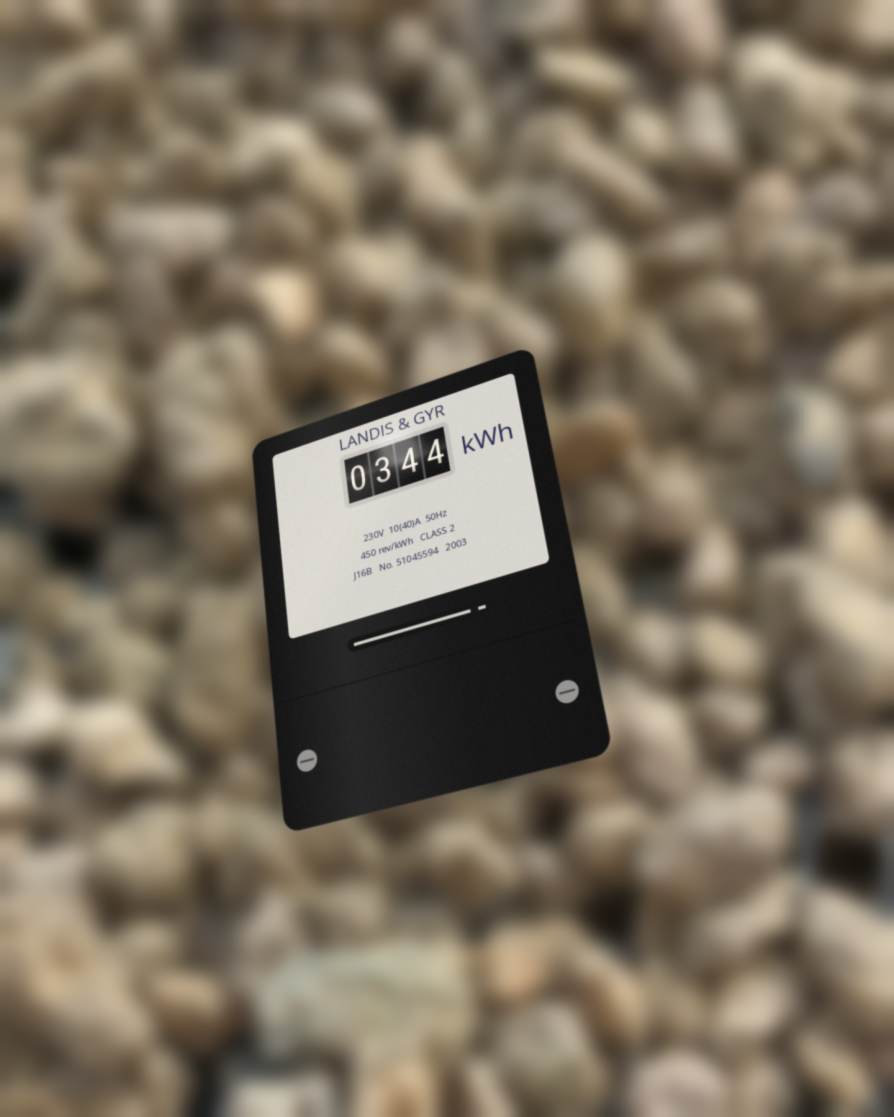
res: 344
